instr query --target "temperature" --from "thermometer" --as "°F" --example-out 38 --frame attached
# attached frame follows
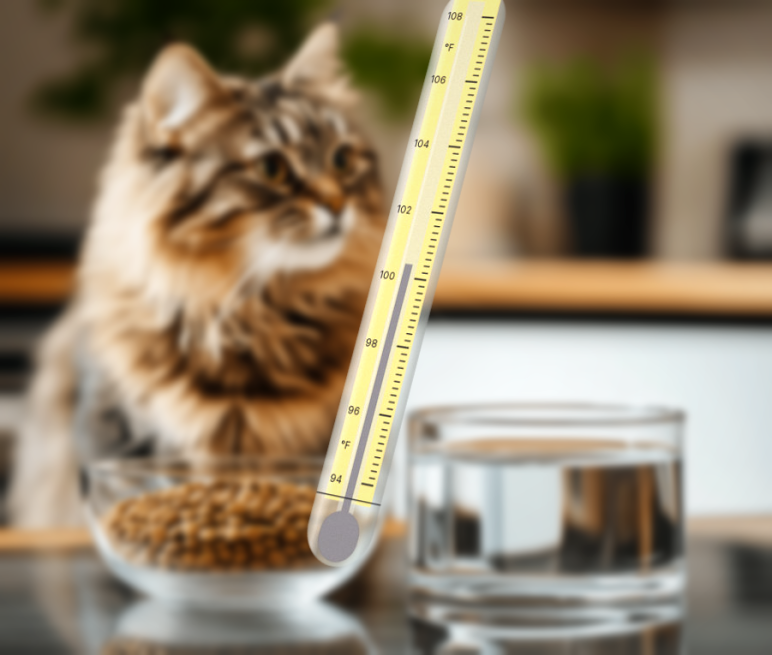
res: 100.4
